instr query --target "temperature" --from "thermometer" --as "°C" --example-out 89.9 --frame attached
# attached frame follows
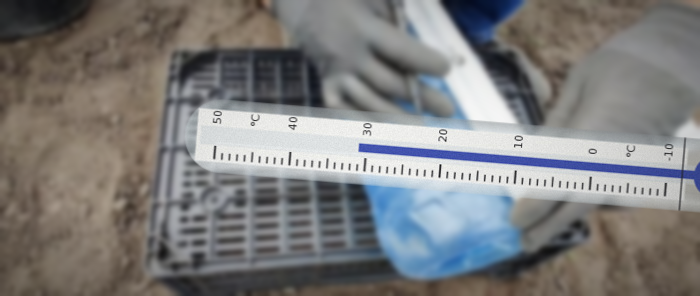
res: 31
